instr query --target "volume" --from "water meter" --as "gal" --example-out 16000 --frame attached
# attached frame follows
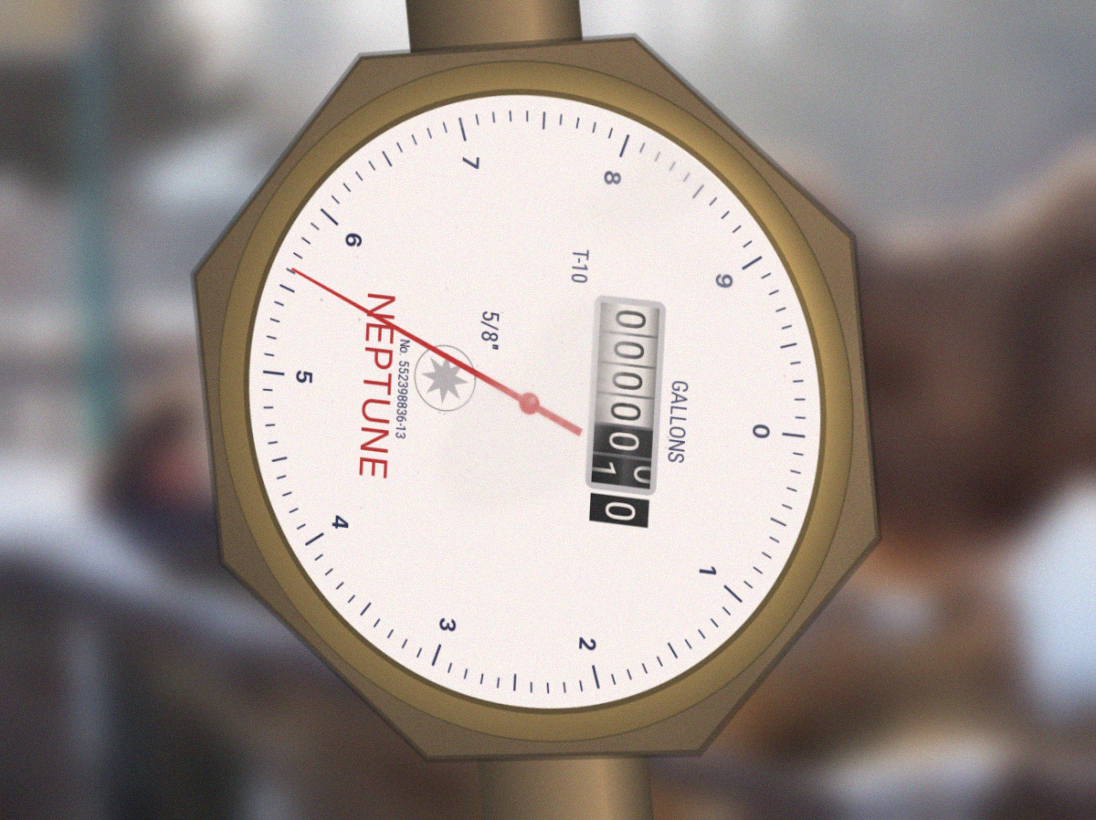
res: 5.6
